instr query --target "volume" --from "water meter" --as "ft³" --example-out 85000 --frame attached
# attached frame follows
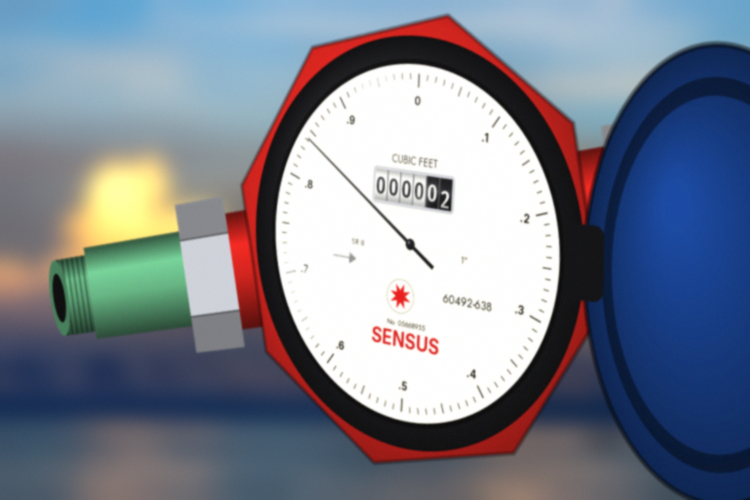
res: 1.84
